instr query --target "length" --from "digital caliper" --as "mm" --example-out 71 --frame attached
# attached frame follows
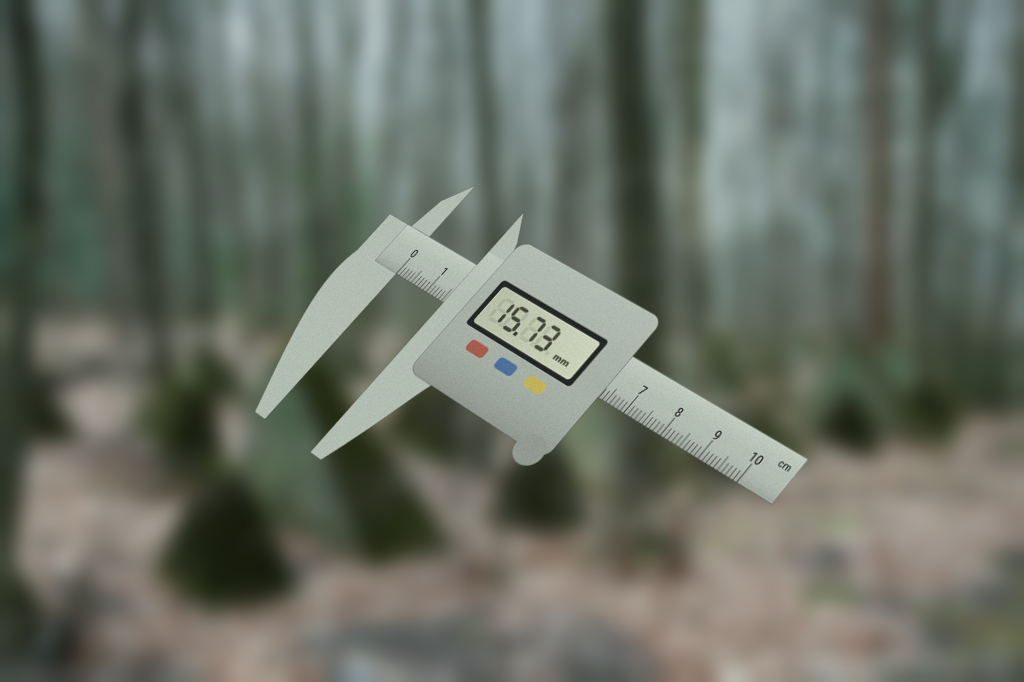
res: 15.73
